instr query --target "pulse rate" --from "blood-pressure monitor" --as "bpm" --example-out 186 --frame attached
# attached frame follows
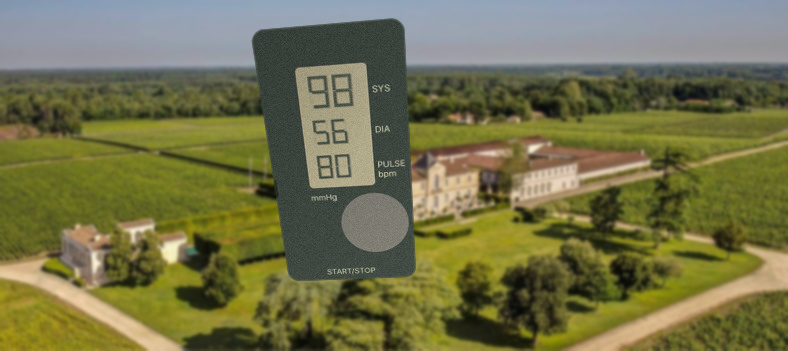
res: 80
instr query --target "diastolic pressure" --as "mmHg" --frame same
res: 56
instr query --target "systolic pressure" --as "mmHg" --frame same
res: 98
